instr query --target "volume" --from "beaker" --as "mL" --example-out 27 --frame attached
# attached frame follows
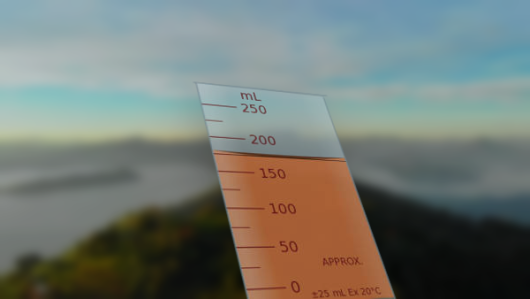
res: 175
